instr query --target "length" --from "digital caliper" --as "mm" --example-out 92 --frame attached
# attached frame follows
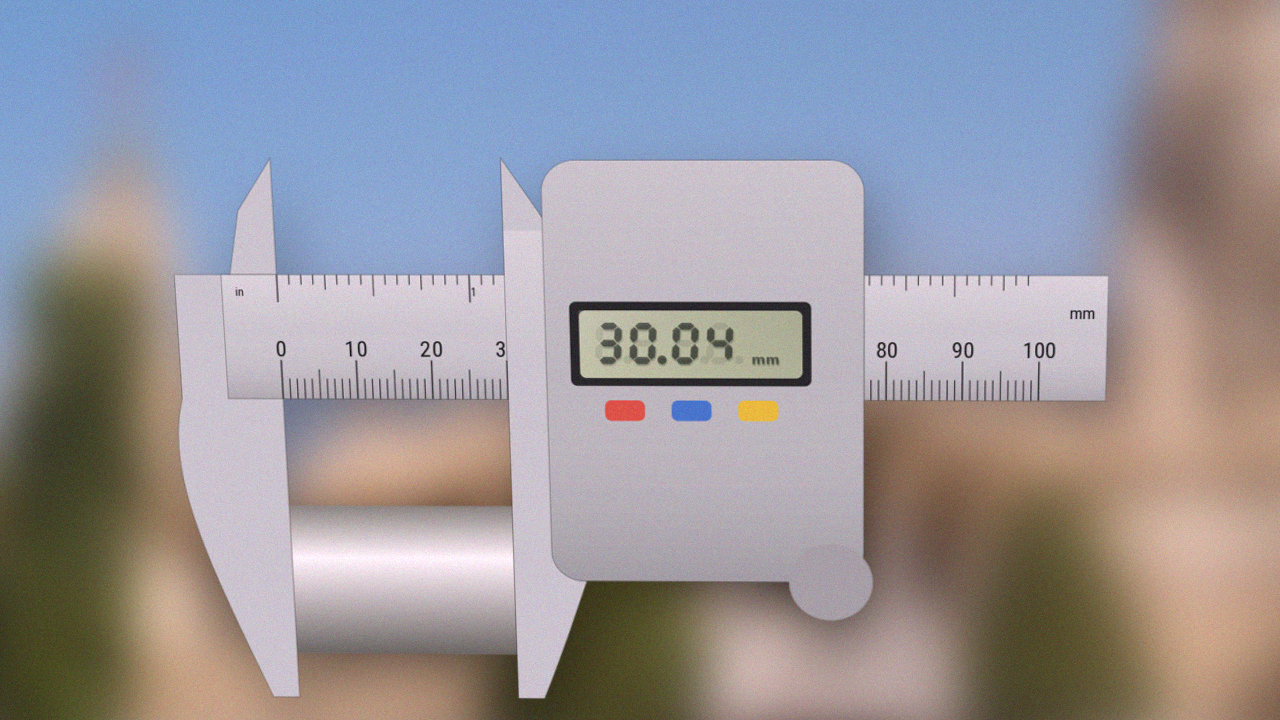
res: 30.04
